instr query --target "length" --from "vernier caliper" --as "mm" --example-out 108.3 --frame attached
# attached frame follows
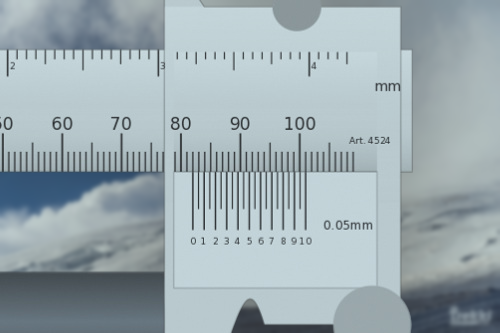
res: 82.0
